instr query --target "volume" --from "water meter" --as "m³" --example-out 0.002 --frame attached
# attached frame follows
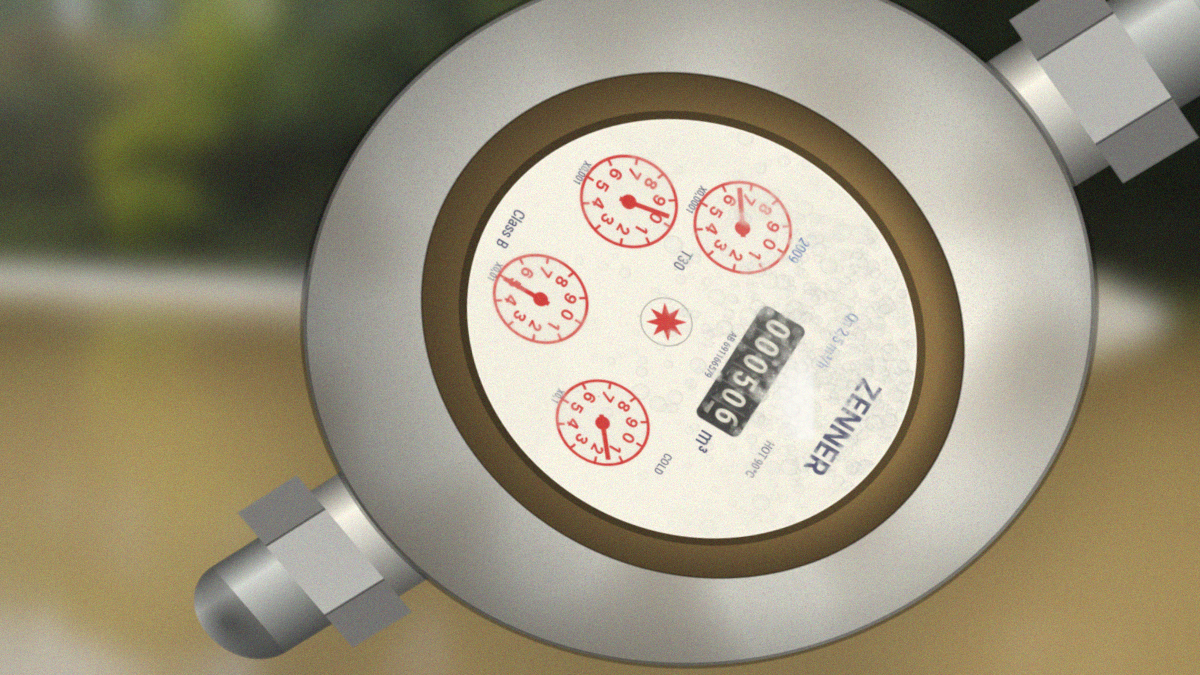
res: 506.1496
